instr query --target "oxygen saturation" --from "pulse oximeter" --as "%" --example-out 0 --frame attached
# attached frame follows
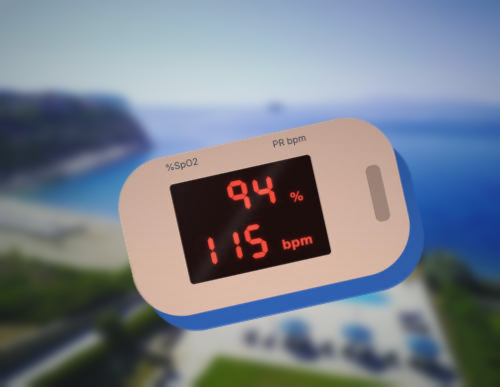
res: 94
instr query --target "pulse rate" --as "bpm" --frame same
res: 115
